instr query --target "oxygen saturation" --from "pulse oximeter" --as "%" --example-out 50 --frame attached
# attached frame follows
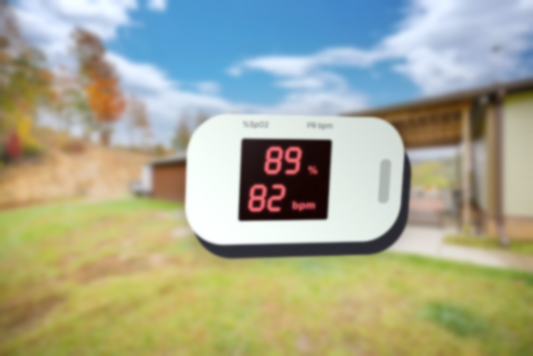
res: 89
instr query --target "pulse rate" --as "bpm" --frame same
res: 82
